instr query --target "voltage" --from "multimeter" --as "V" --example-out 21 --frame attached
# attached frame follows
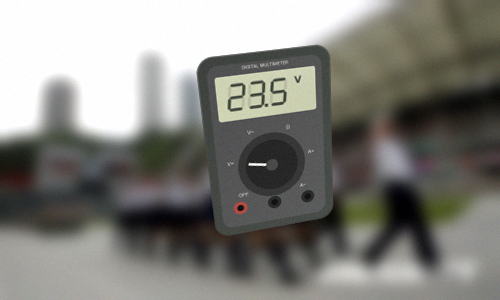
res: 23.5
